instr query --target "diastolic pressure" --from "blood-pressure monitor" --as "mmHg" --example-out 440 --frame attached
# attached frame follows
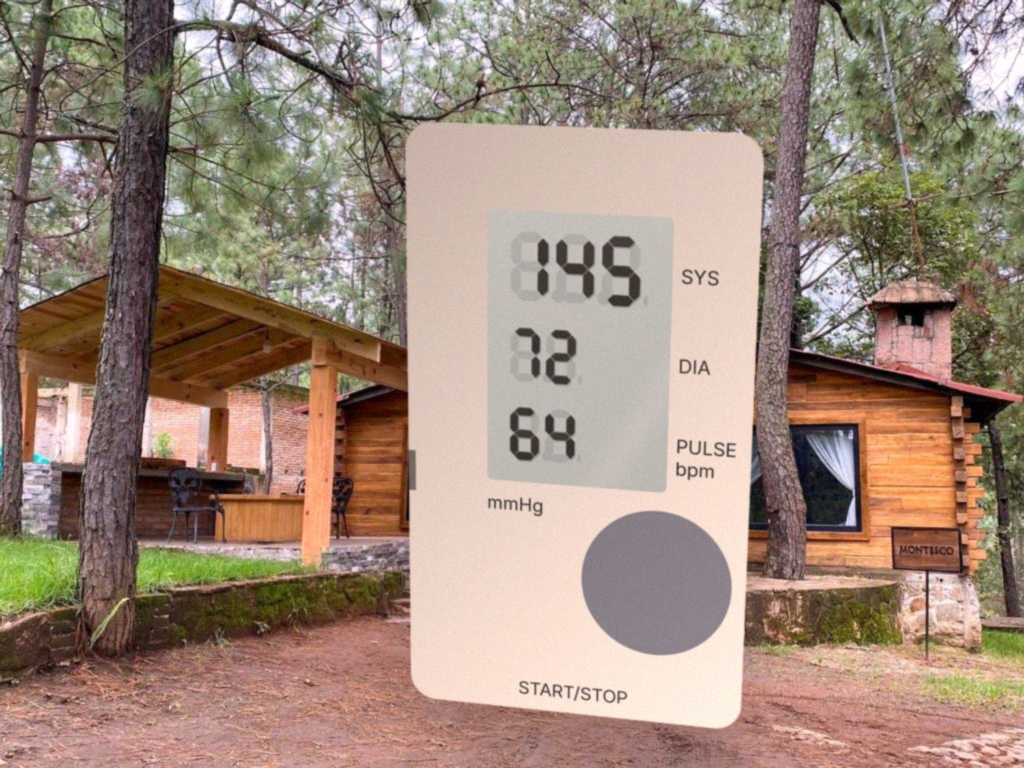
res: 72
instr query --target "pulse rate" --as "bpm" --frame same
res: 64
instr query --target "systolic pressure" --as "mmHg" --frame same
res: 145
